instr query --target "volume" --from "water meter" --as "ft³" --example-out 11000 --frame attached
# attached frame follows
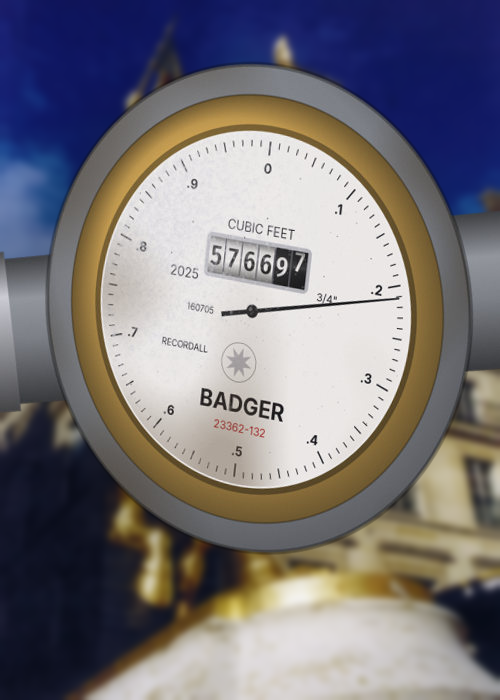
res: 576697.21
